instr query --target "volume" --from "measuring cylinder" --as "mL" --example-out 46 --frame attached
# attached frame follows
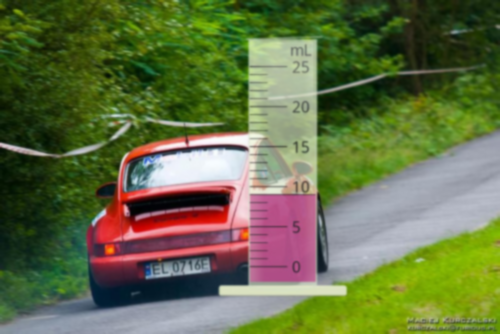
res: 9
